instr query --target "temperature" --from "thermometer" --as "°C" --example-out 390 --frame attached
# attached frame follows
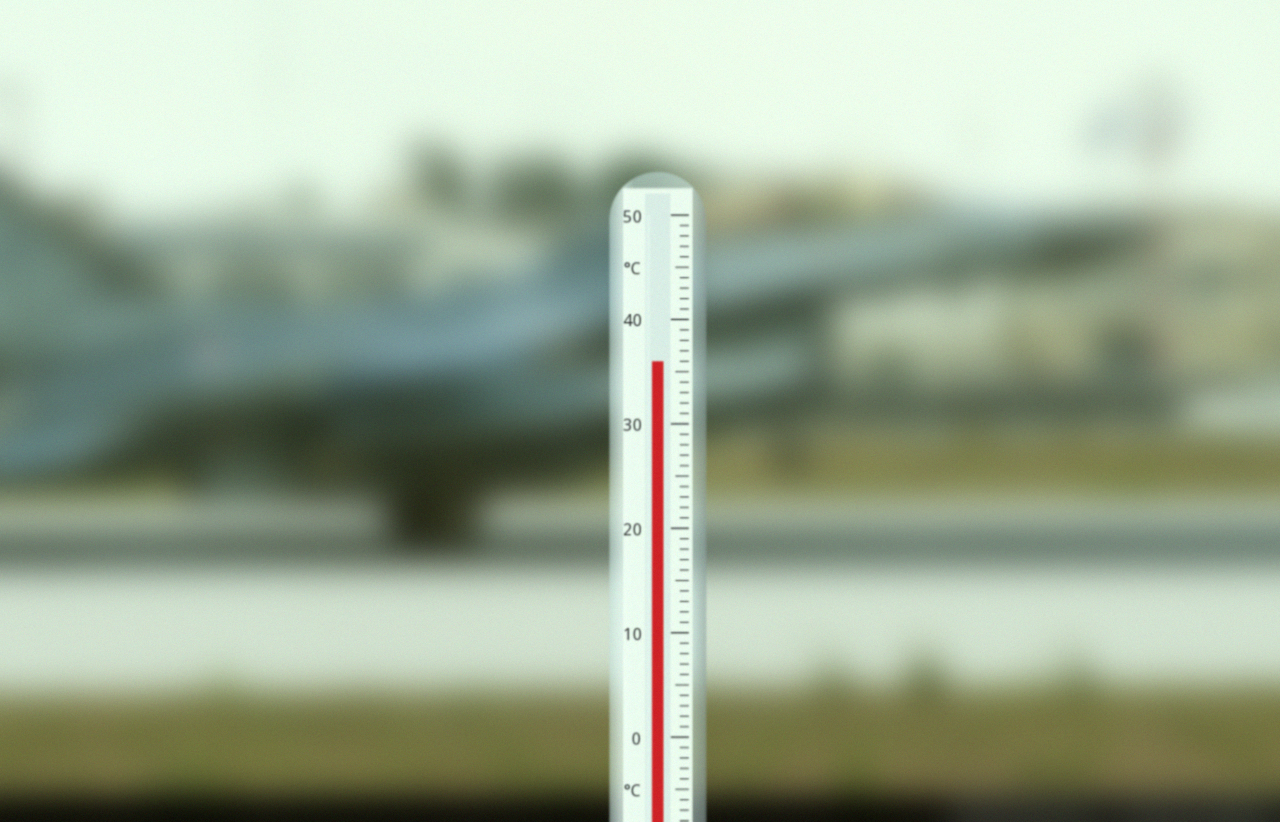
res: 36
